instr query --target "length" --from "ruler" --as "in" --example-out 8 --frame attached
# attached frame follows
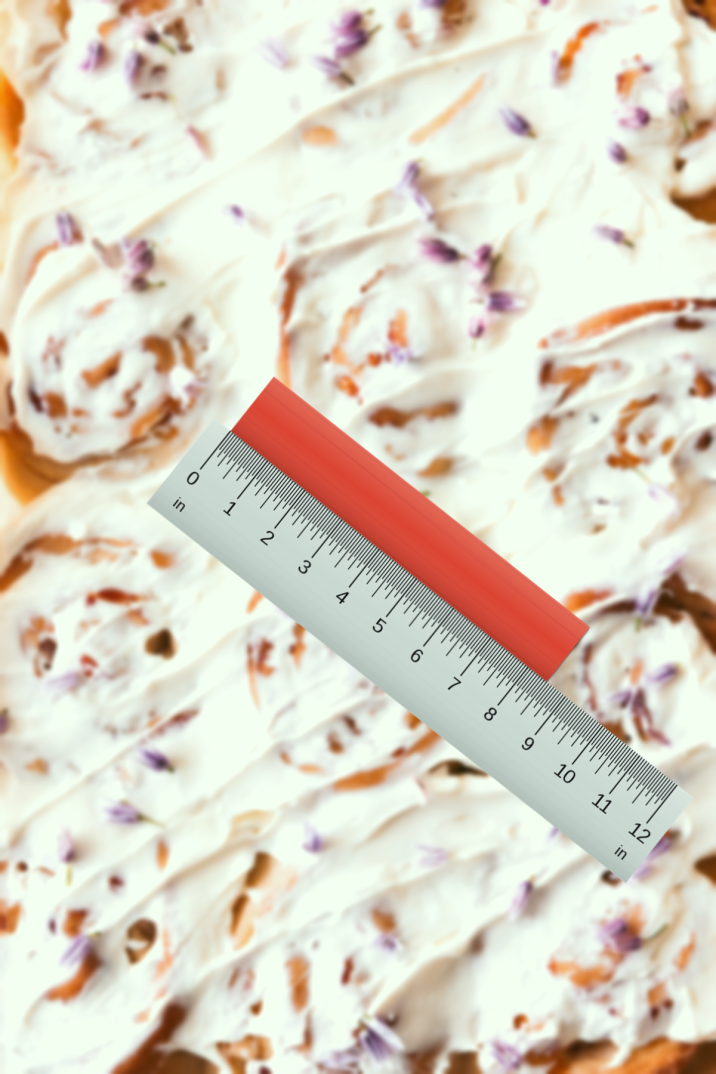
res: 8.5
